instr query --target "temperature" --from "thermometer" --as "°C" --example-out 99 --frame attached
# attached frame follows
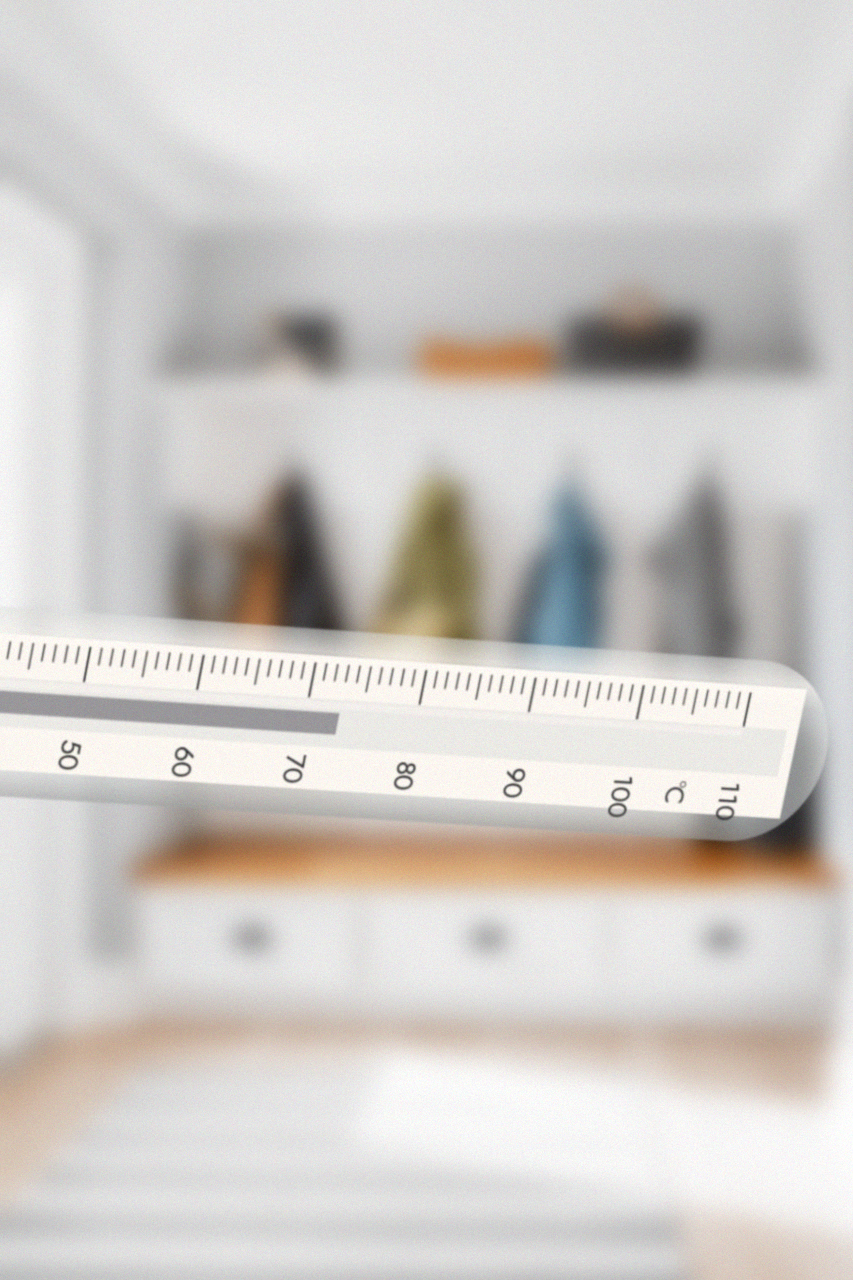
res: 73
